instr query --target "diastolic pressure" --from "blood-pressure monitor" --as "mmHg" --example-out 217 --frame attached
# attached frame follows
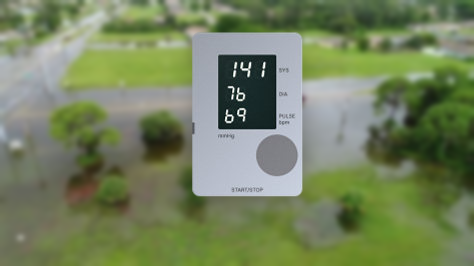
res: 76
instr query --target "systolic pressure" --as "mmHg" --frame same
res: 141
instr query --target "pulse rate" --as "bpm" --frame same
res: 69
